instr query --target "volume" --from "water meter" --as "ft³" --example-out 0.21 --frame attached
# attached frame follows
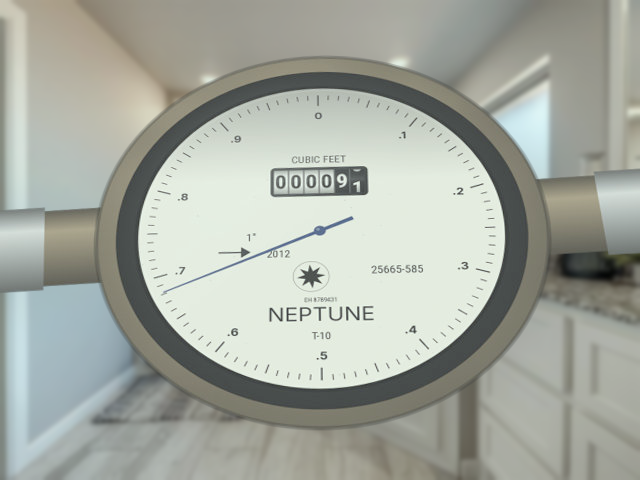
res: 90.68
